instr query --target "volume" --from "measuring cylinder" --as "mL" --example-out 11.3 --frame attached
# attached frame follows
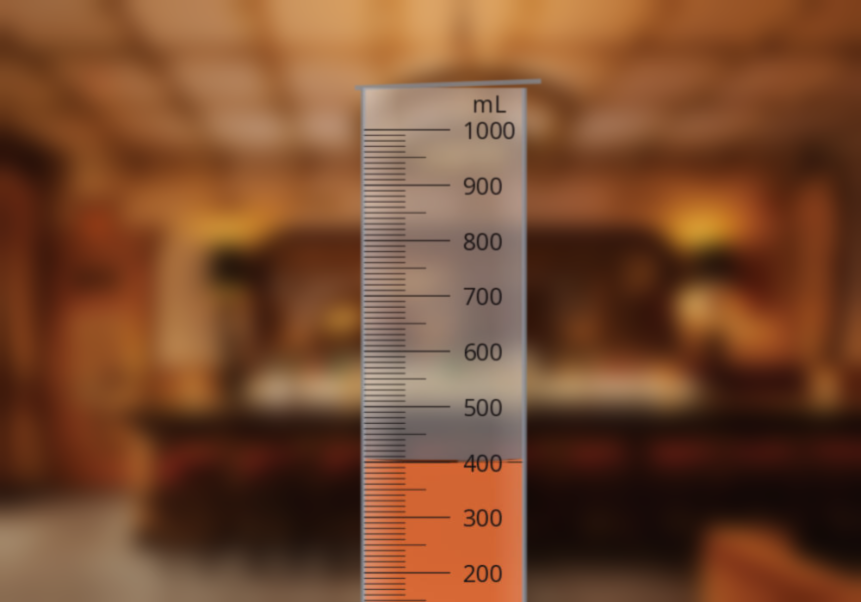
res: 400
